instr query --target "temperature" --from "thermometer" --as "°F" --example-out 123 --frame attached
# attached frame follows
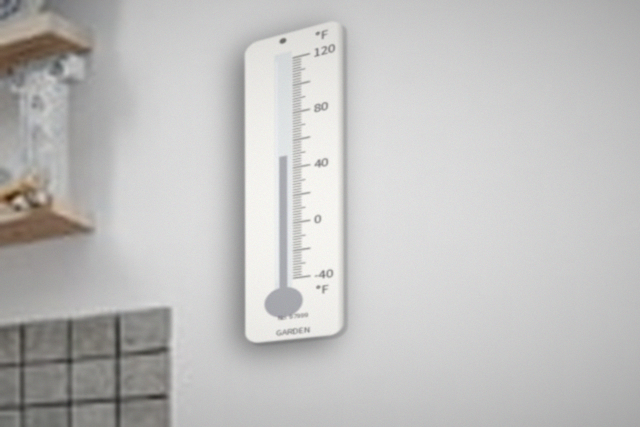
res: 50
